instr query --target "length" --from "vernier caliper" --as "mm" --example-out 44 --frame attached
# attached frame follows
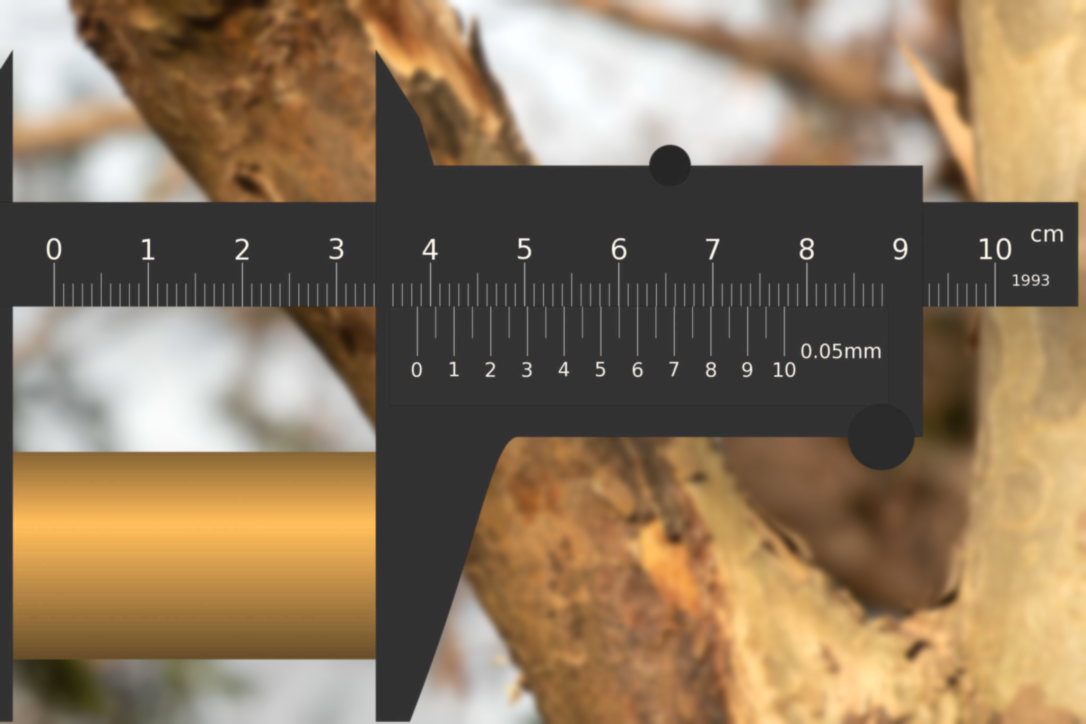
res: 38.6
